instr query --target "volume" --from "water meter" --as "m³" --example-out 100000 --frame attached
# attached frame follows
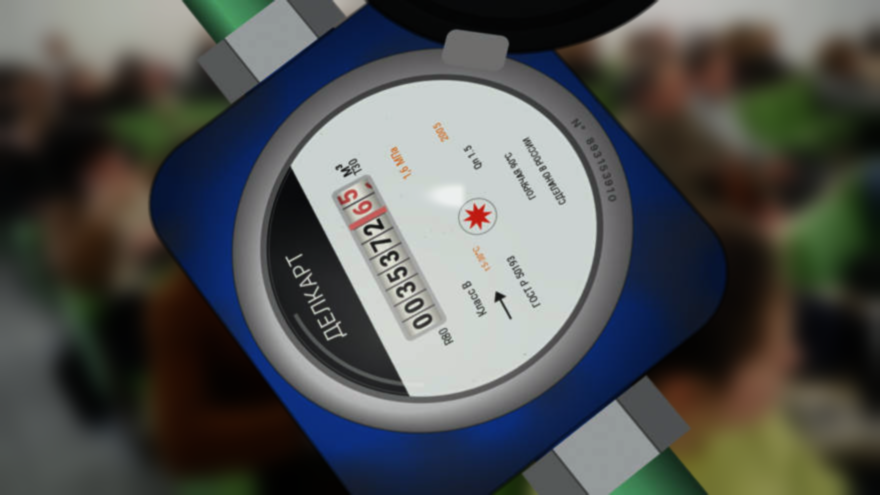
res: 35372.65
